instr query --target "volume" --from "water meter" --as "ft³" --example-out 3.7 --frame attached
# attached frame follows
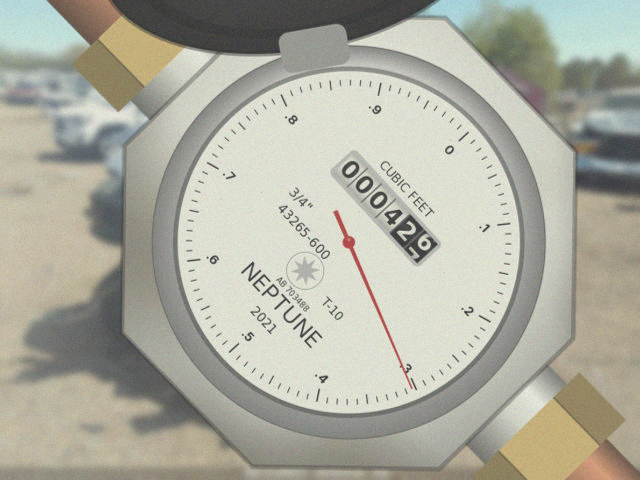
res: 426.30
